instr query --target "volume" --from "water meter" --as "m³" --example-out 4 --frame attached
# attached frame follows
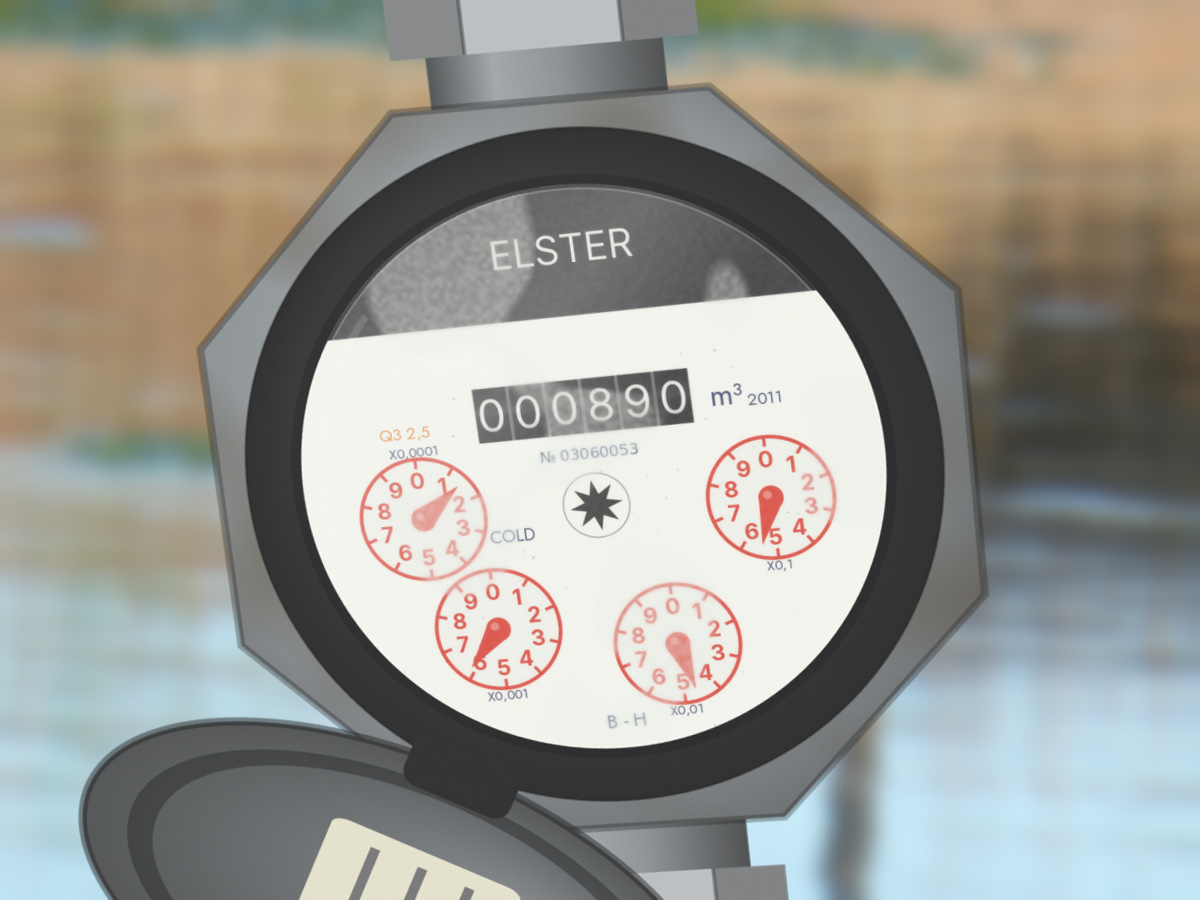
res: 890.5461
